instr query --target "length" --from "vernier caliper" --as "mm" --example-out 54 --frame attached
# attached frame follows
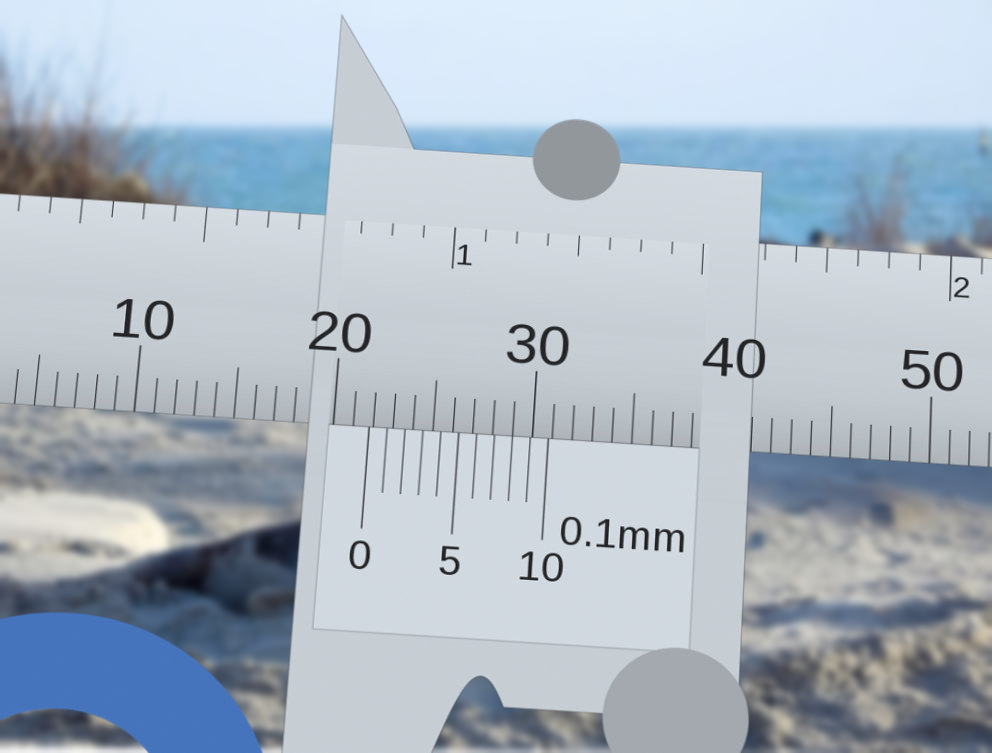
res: 21.8
